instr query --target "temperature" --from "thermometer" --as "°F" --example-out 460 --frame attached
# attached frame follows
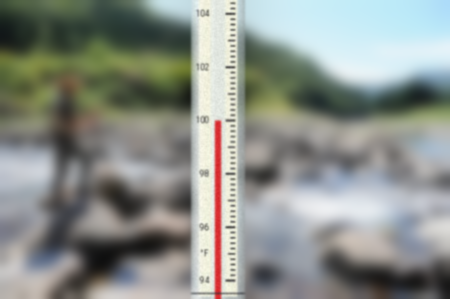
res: 100
